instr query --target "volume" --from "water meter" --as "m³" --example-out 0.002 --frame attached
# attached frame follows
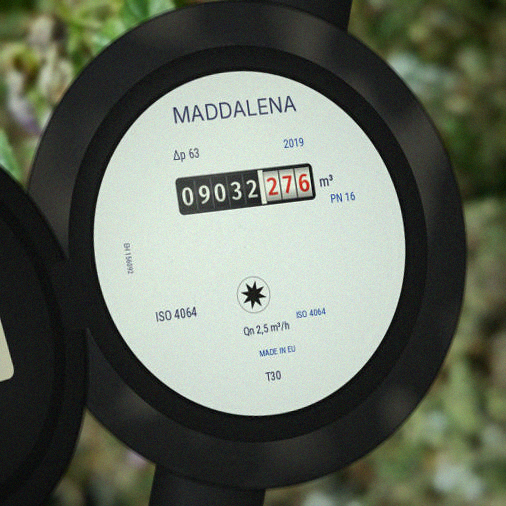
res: 9032.276
